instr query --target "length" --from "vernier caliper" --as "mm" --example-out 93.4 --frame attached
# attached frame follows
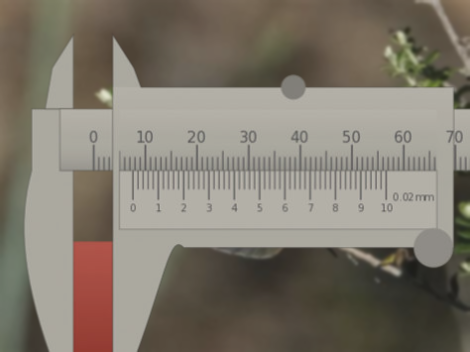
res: 7.6
